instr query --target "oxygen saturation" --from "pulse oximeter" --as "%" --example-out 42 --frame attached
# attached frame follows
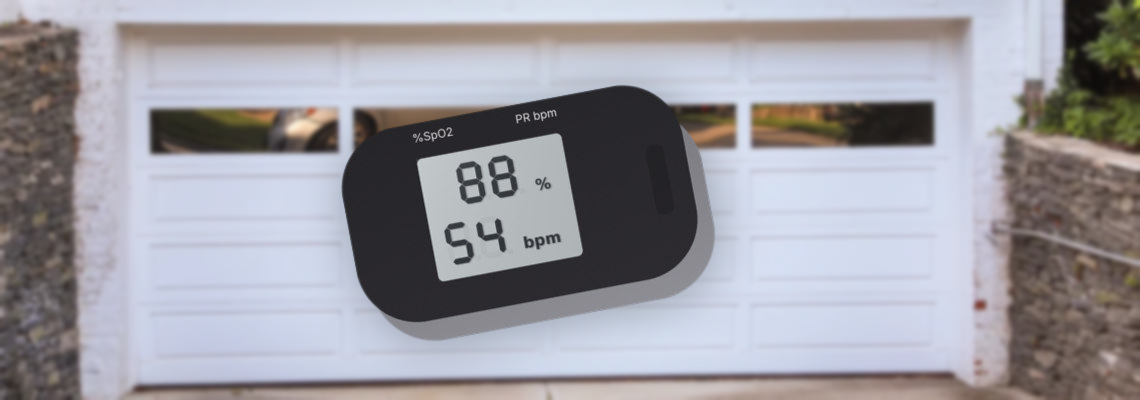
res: 88
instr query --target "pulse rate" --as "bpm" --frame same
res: 54
